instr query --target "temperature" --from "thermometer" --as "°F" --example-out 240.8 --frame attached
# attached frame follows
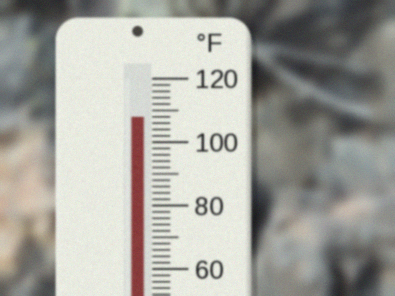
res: 108
